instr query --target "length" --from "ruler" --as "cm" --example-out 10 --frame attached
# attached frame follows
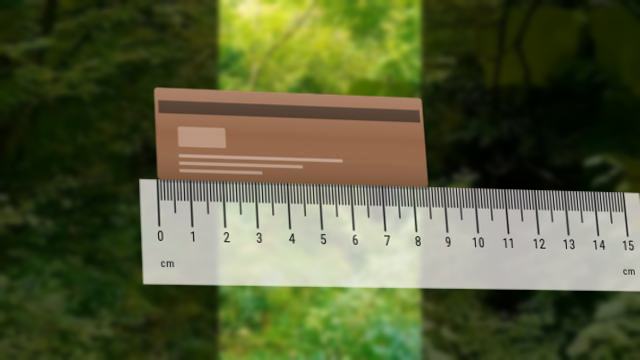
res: 8.5
